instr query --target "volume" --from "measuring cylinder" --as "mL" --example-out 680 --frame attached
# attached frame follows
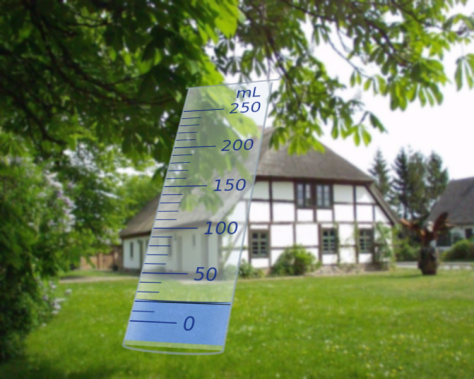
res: 20
